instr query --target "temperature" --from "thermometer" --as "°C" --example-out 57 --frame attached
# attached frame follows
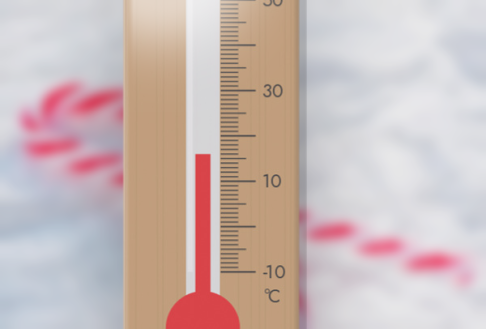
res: 16
